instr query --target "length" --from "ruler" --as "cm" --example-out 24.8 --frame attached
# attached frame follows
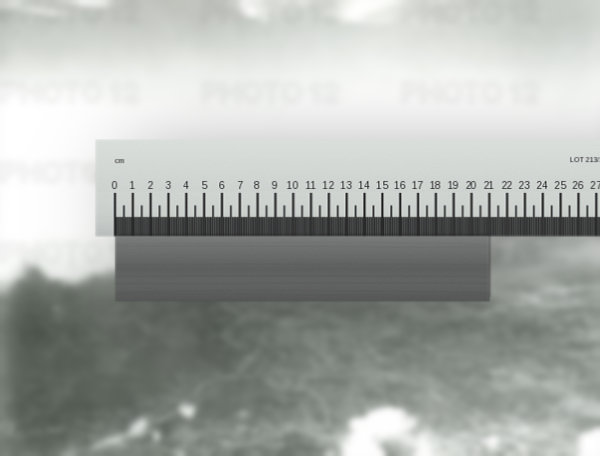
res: 21
